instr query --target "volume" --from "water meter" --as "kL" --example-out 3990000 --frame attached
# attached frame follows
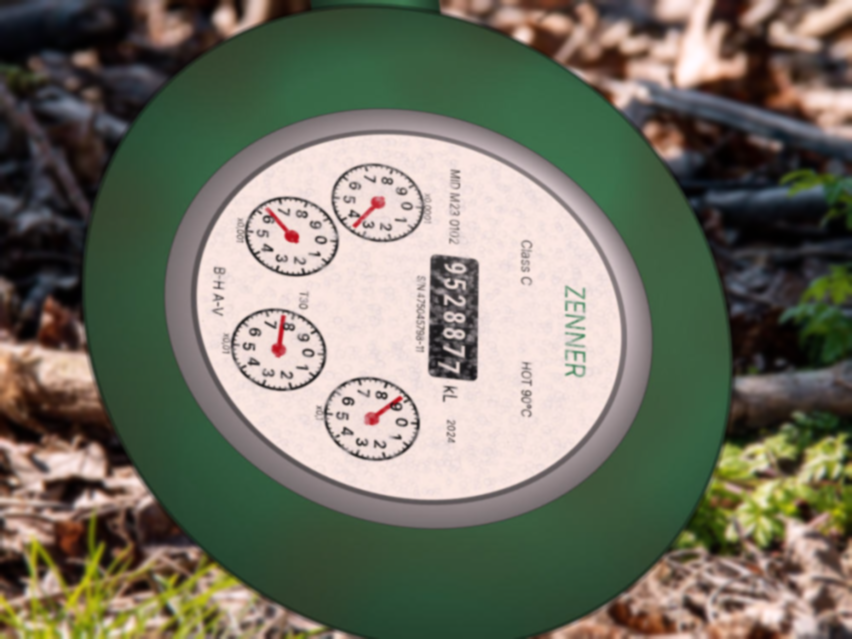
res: 9528876.8763
